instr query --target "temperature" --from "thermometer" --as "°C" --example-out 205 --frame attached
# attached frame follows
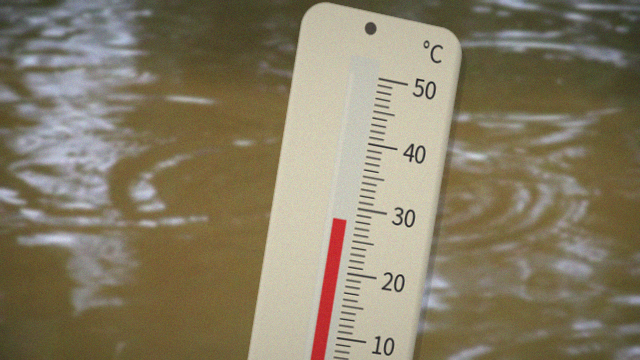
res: 28
